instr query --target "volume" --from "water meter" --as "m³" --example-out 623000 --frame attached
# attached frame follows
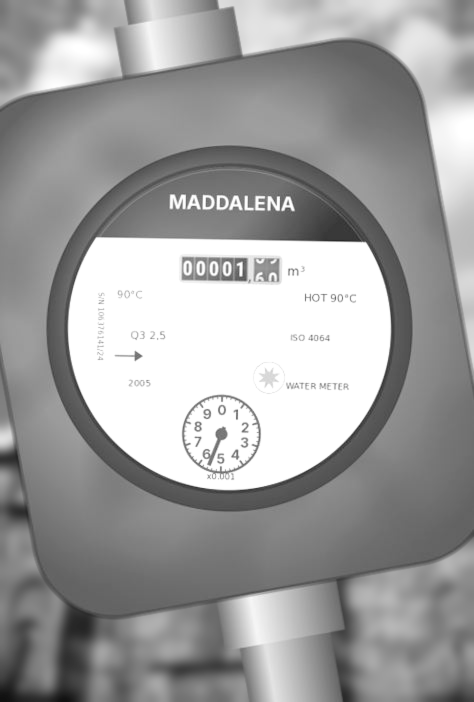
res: 1.595
